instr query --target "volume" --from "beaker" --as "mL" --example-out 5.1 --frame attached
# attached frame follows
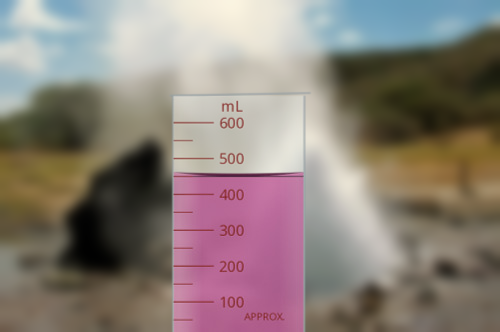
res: 450
